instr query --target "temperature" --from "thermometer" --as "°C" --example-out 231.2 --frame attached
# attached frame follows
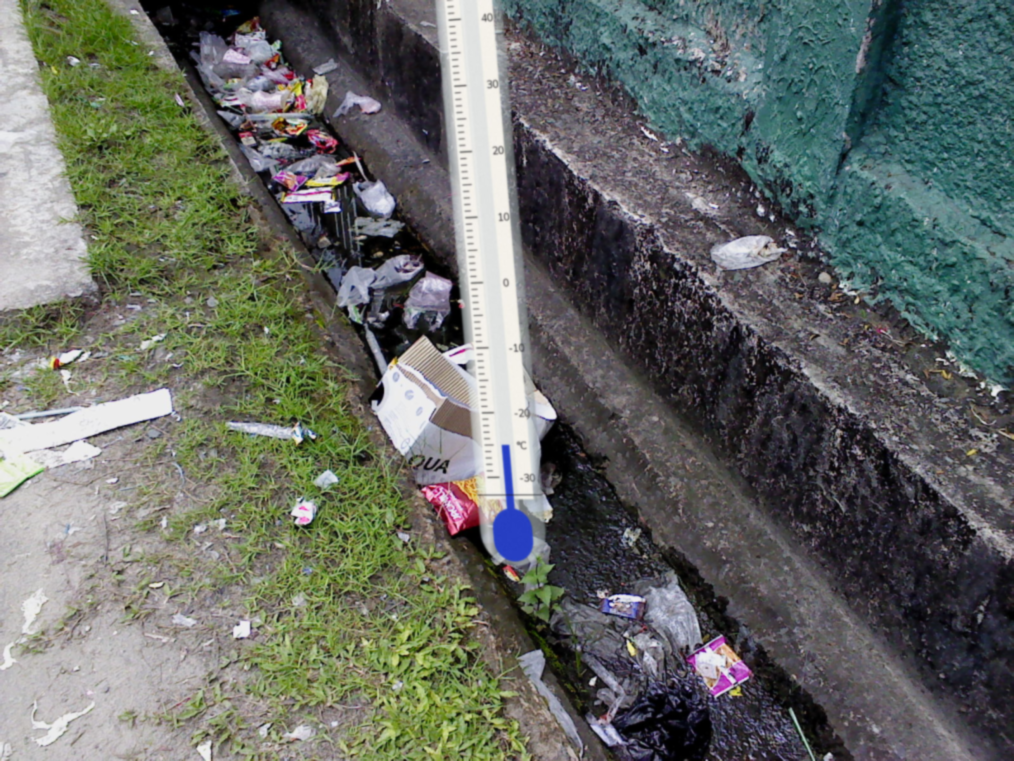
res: -25
